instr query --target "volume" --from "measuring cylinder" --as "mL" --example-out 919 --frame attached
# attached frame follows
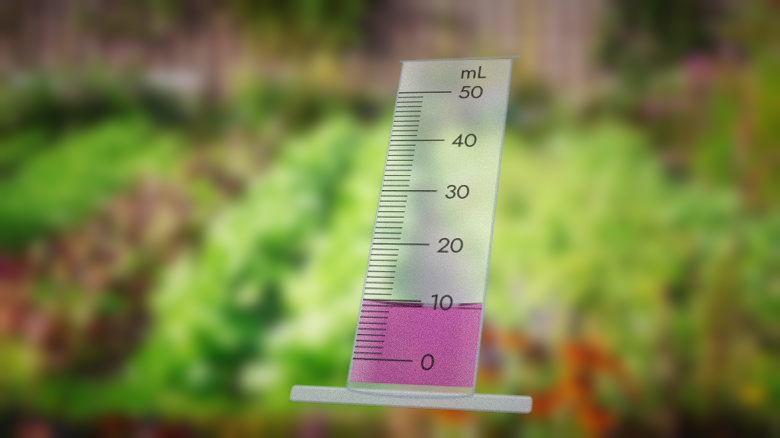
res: 9
